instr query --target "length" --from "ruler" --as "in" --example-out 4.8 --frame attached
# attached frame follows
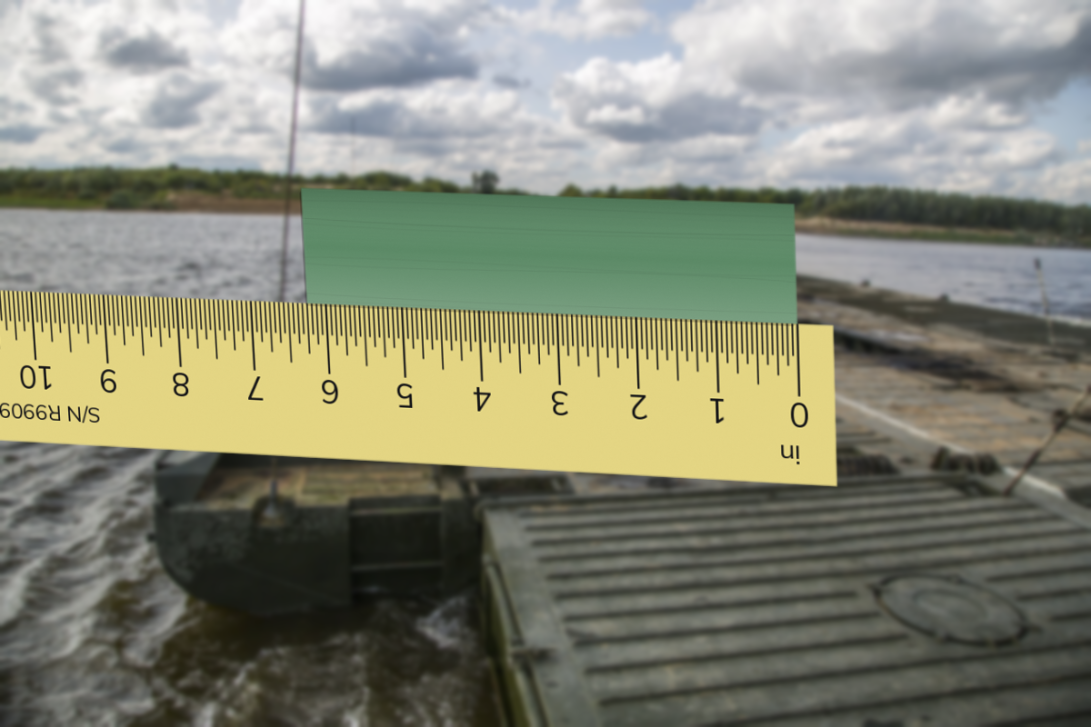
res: 6.25
